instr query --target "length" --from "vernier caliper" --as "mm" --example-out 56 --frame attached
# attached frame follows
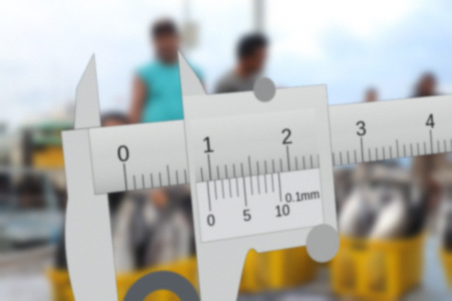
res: 9.6
